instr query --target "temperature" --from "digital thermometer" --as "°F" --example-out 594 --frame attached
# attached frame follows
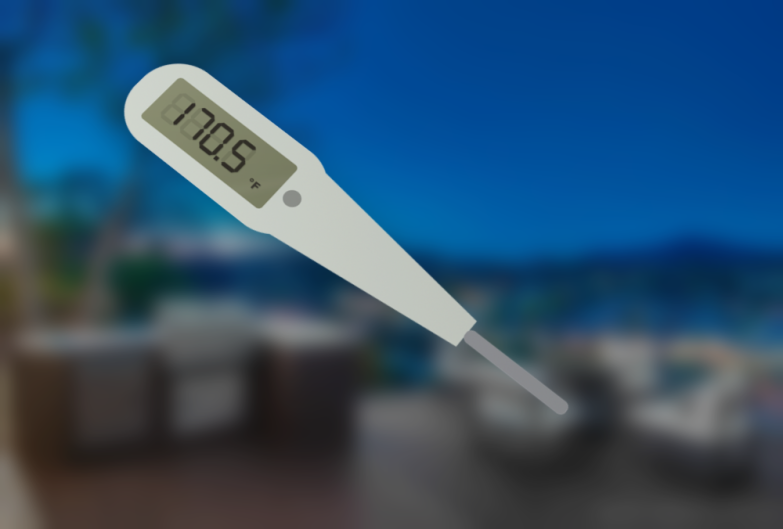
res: 170.5
